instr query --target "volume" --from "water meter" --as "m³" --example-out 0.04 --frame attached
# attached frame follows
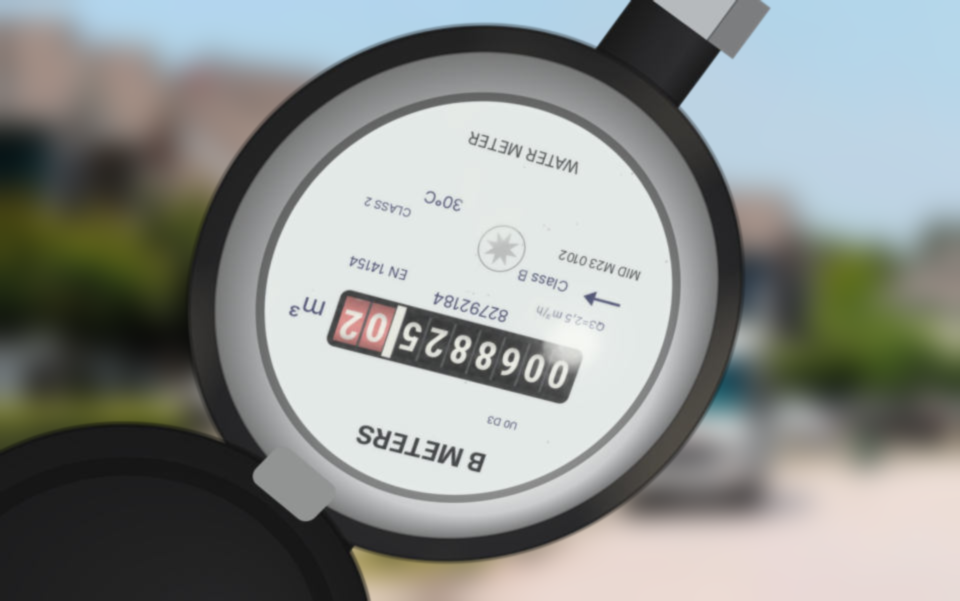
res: 68825.02
